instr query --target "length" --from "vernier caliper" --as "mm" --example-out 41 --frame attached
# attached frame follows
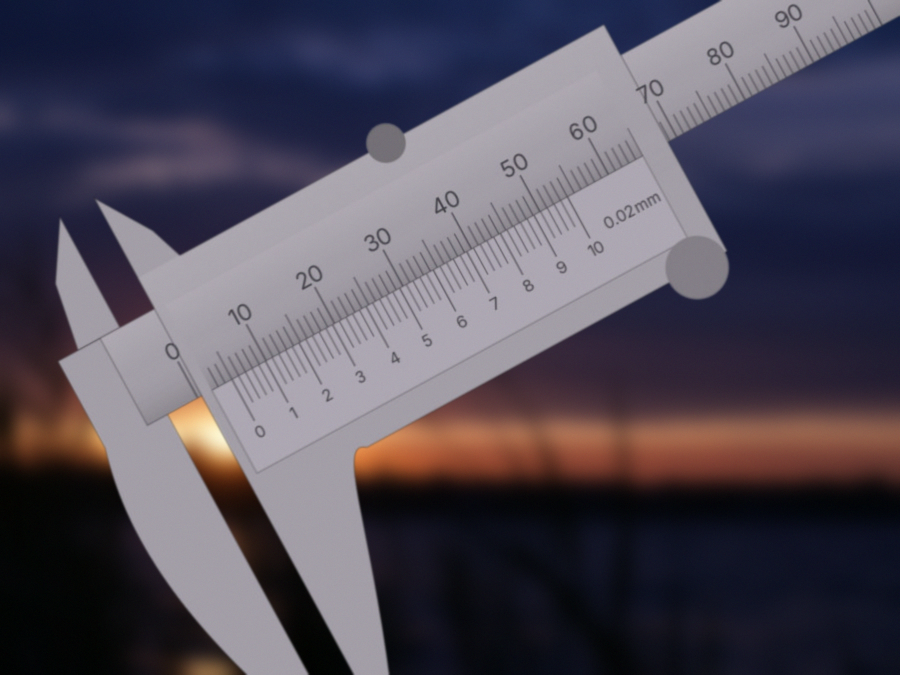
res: 5.0
